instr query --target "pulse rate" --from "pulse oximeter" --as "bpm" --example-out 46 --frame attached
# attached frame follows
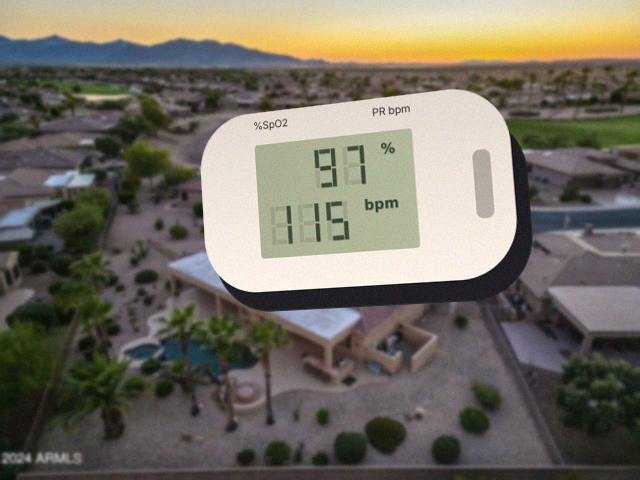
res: 115
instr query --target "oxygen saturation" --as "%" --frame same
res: 97
